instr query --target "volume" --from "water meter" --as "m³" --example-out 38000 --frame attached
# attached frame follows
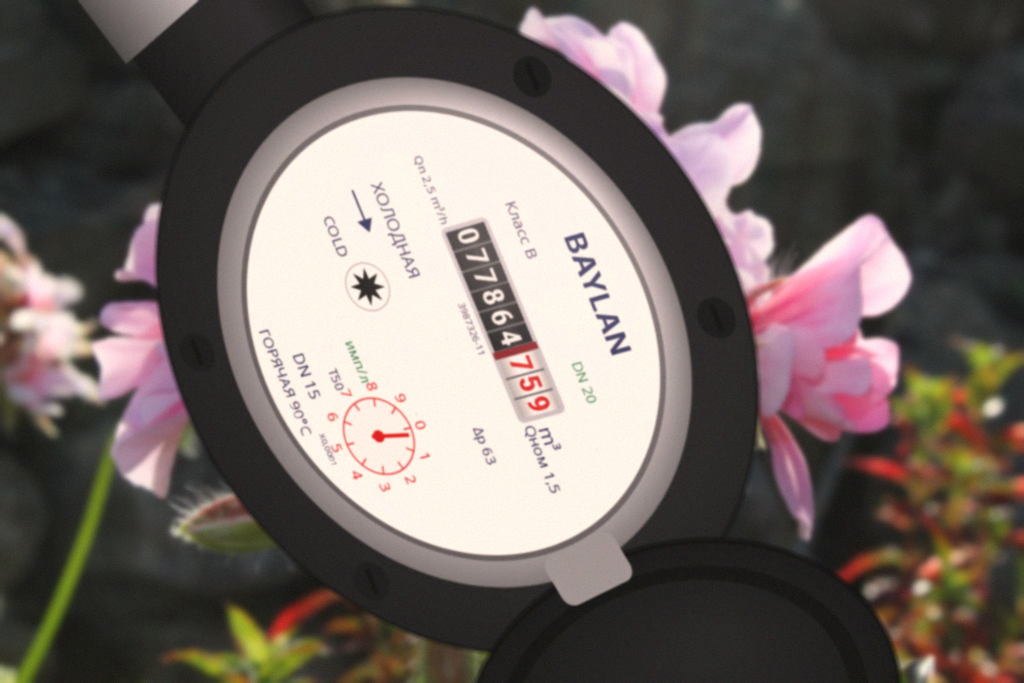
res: 77864.7590
